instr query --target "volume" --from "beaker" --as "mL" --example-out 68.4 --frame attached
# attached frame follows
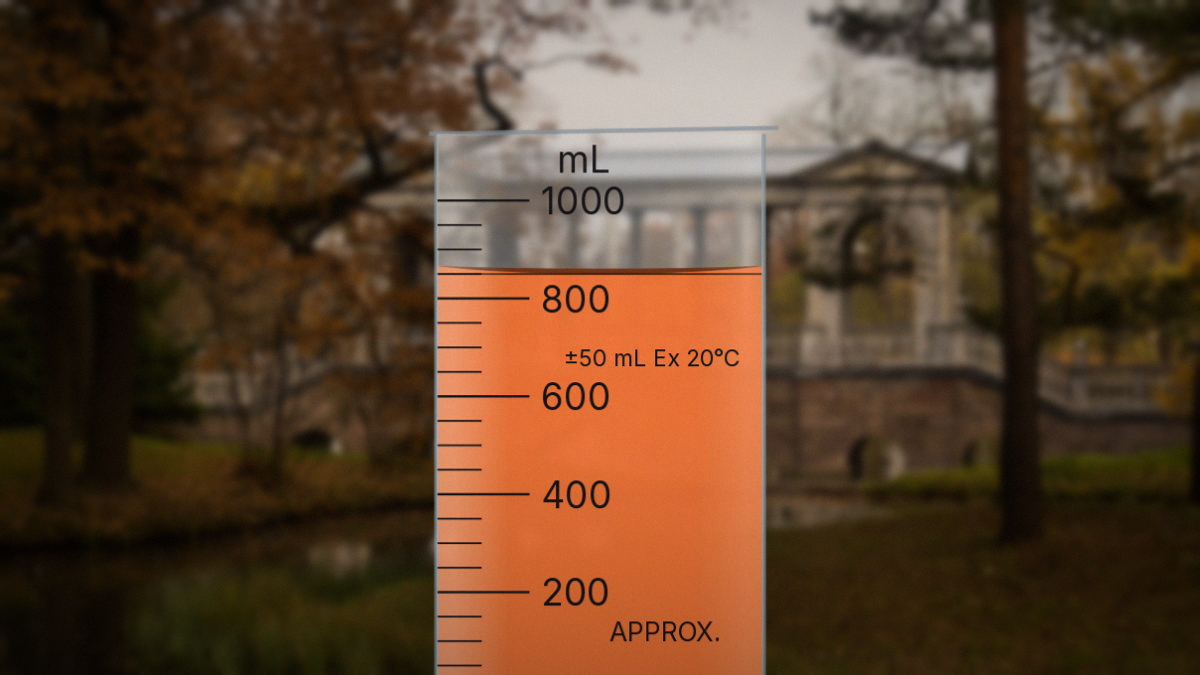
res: 850
